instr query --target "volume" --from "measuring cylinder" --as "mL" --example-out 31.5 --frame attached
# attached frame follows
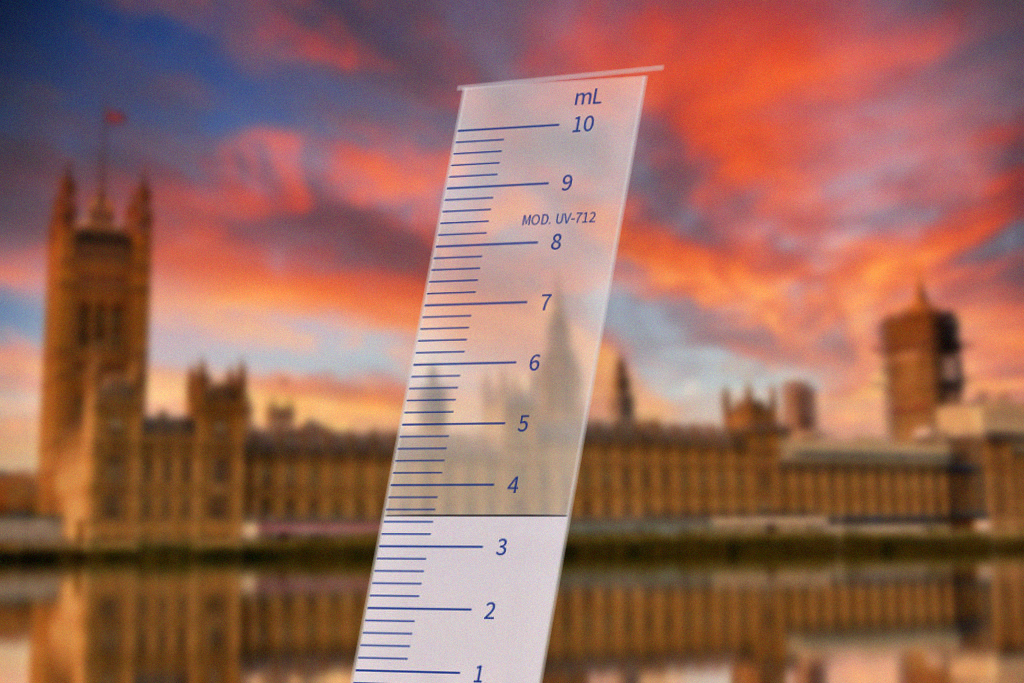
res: 3.5
